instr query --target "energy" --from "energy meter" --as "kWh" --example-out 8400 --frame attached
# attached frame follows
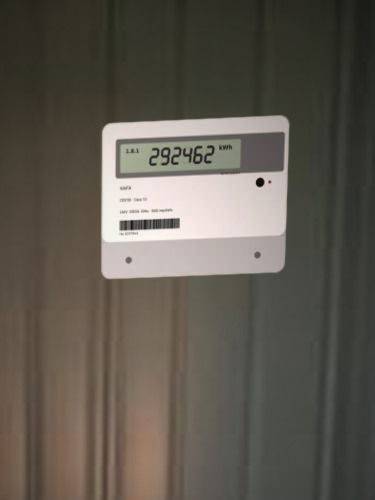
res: 292462
